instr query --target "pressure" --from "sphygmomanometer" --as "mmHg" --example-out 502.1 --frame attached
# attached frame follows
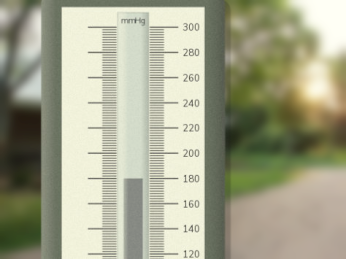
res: 180
